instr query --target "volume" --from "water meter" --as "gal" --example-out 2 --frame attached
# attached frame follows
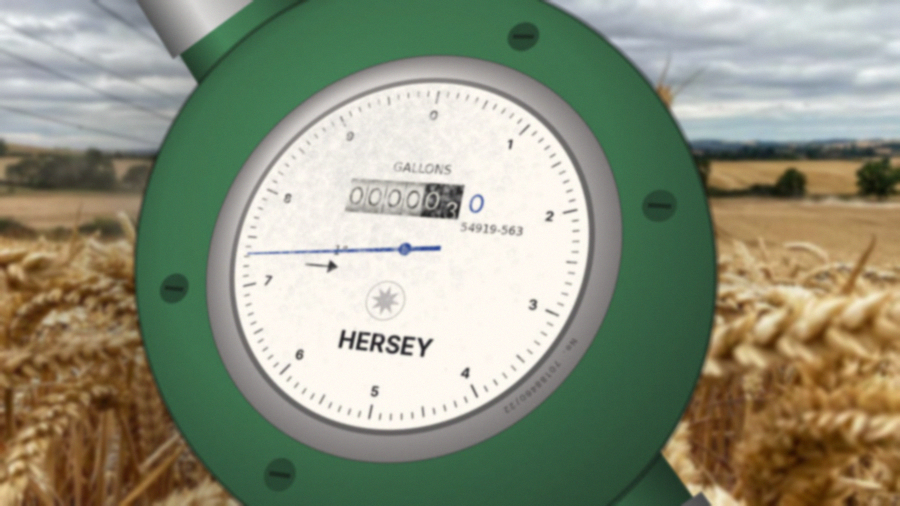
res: 27.3
